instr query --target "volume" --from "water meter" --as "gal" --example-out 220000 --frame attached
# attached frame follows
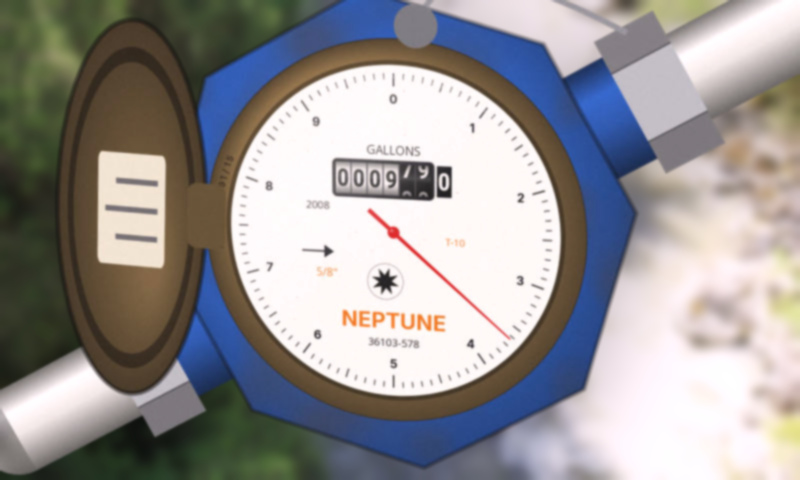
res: 9793.6
